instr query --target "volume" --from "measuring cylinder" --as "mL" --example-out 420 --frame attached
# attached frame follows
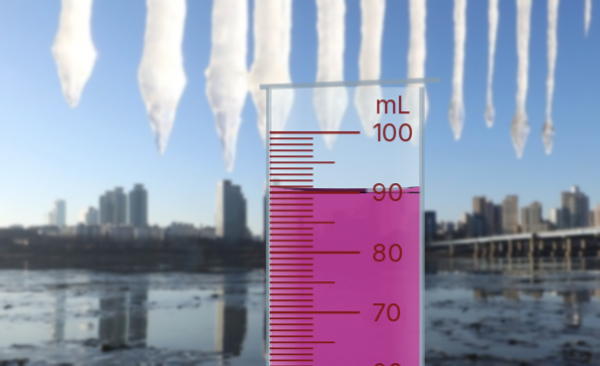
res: 90
